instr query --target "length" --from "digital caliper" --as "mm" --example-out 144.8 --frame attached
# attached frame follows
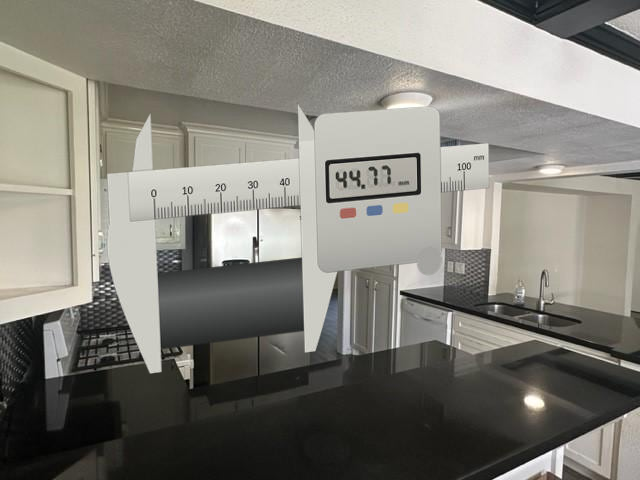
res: 44.77
